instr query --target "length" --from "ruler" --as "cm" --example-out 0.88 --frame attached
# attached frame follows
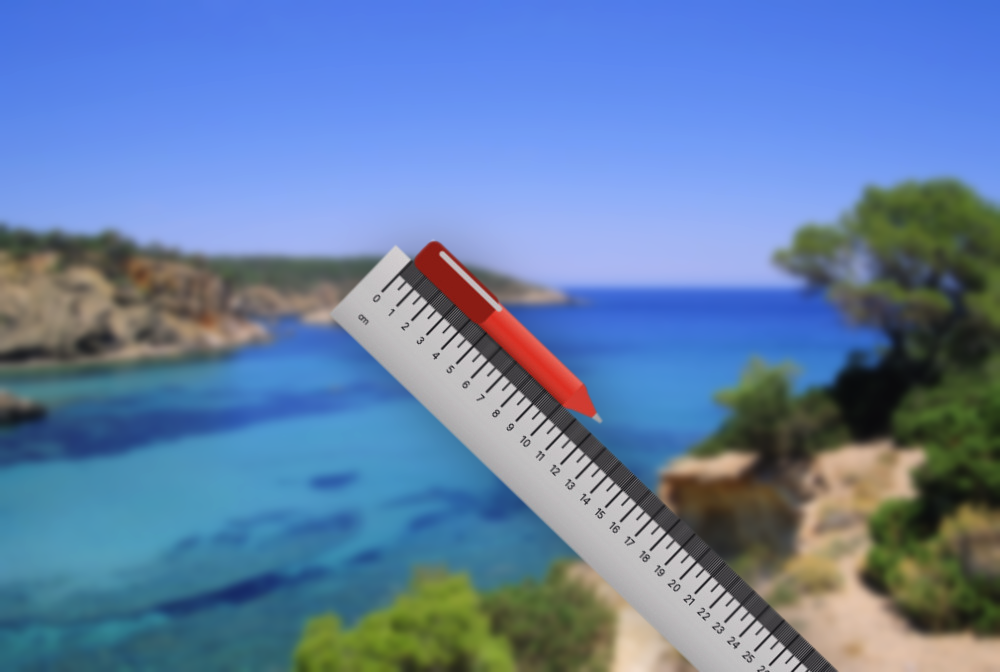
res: 12
